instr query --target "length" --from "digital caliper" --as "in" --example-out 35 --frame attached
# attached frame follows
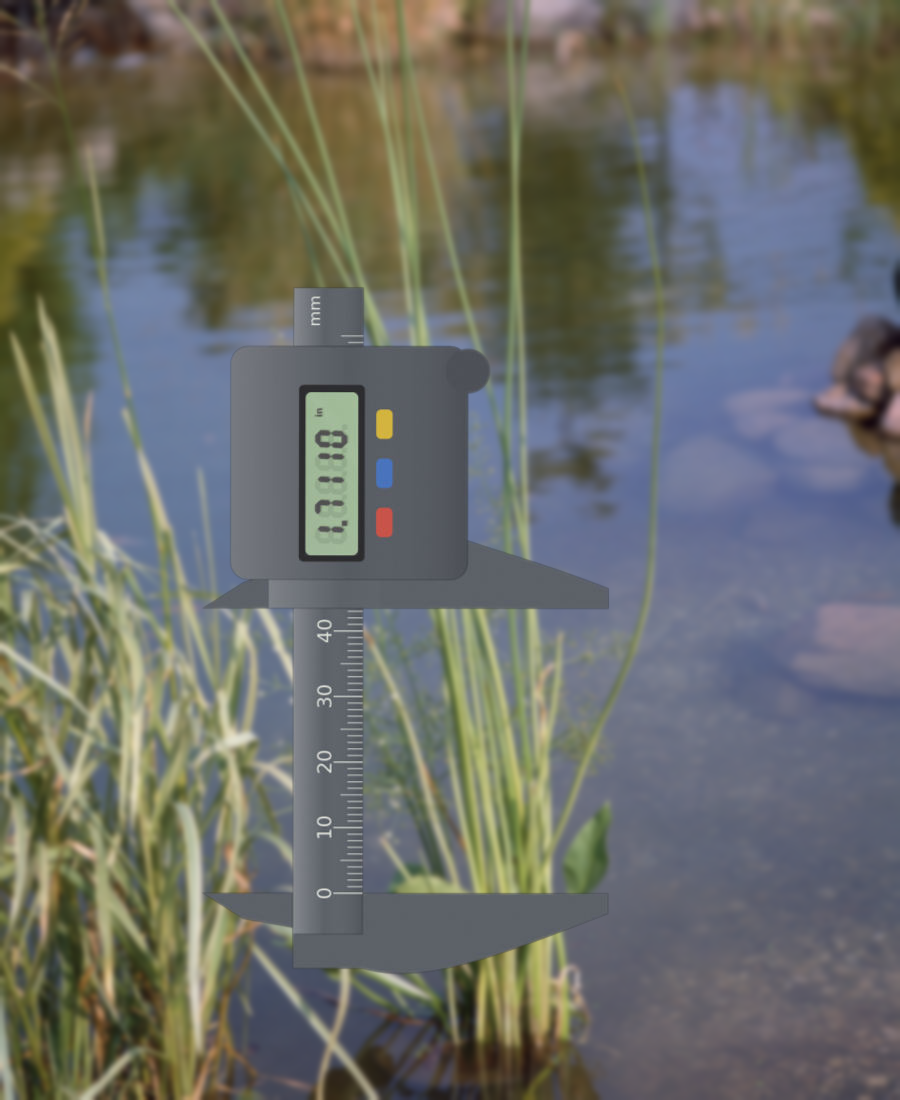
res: 1.7110
